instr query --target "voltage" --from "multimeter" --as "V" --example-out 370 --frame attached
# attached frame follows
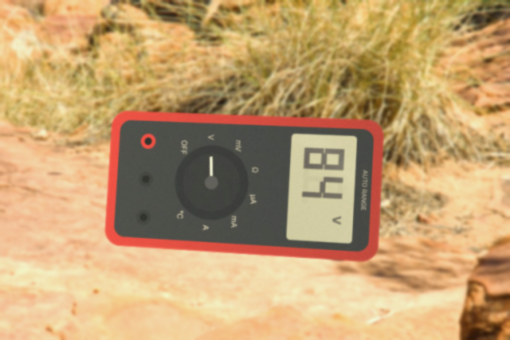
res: 84
